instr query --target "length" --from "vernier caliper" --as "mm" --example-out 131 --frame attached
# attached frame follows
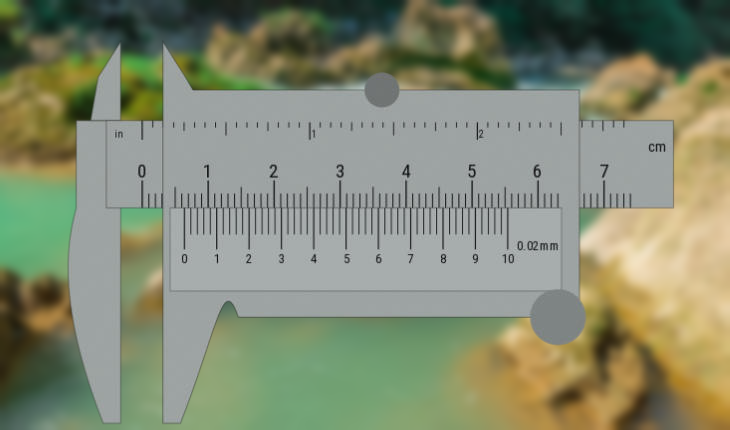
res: 6.4
